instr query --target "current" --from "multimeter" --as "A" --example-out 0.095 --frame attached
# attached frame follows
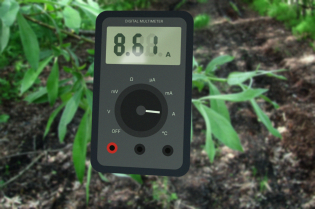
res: 8.61
